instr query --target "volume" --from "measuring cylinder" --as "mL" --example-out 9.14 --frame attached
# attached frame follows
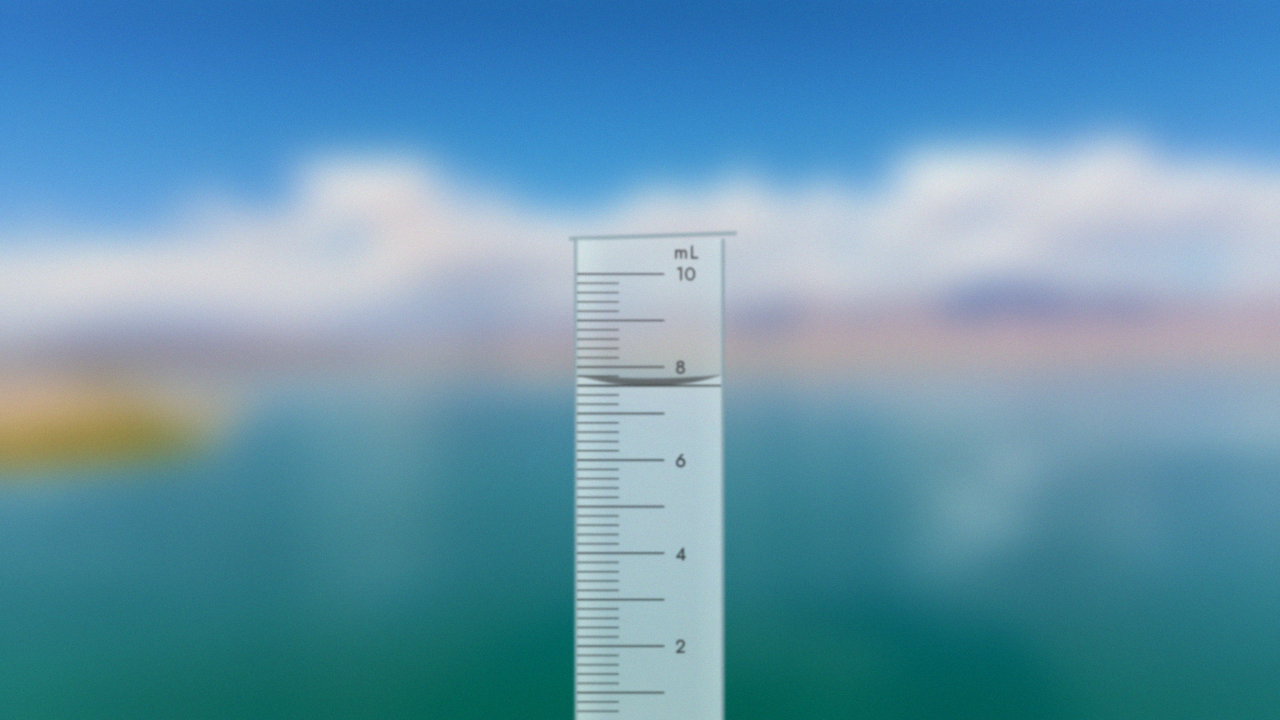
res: 7.6
